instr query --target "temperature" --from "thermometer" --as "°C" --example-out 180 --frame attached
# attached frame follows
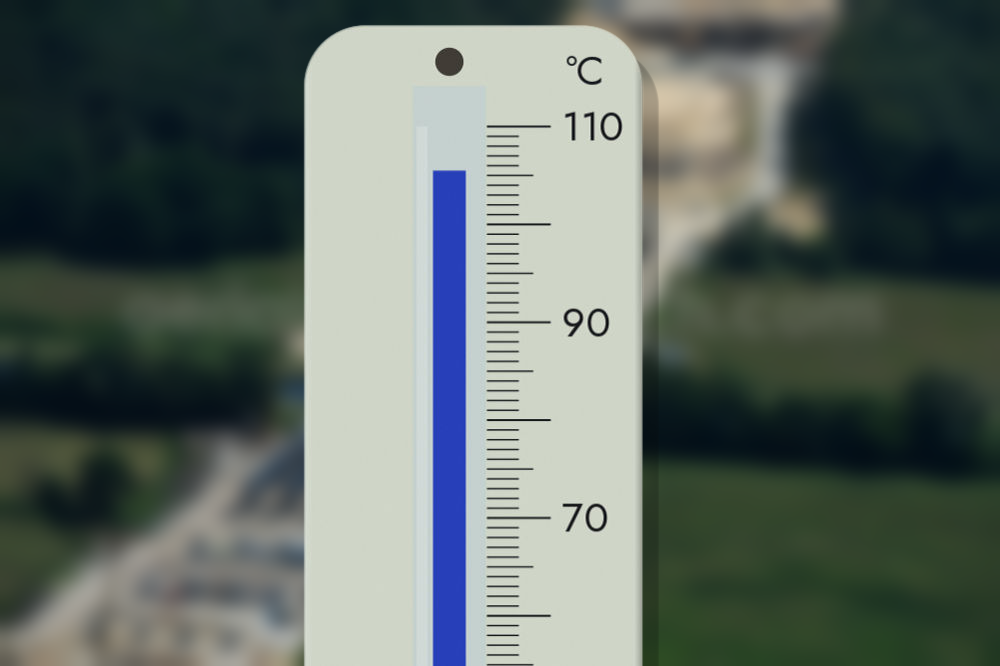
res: 105.5
